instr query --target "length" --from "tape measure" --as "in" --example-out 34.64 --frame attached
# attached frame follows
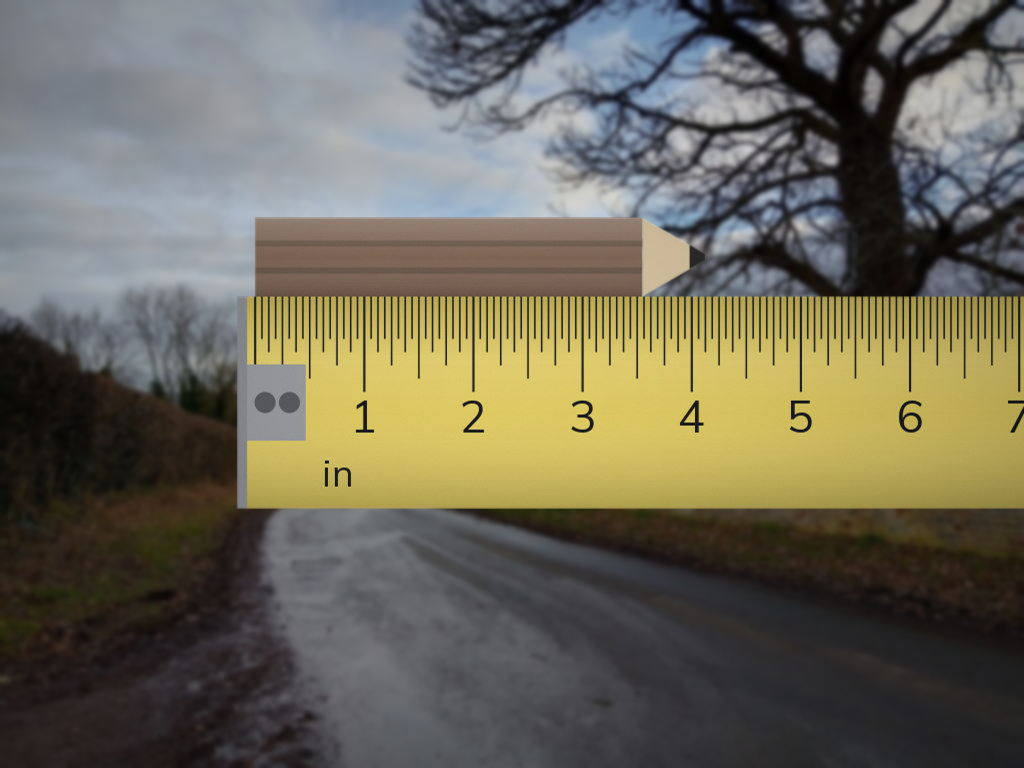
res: 4.125
